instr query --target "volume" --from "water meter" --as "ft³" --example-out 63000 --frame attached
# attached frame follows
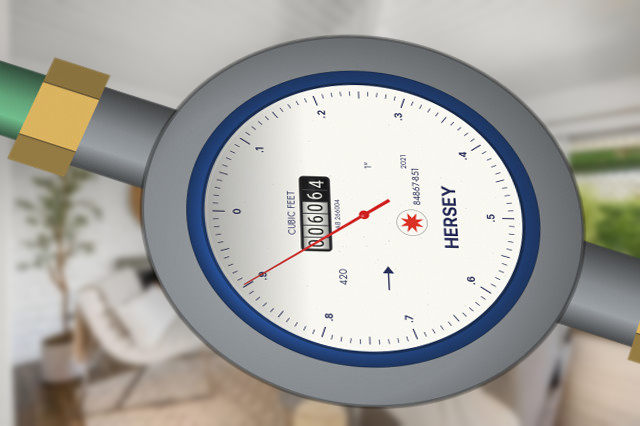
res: 6063.90
